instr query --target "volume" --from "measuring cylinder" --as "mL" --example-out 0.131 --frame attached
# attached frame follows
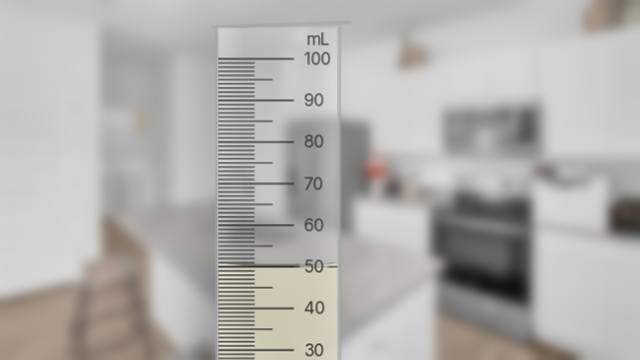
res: 50
